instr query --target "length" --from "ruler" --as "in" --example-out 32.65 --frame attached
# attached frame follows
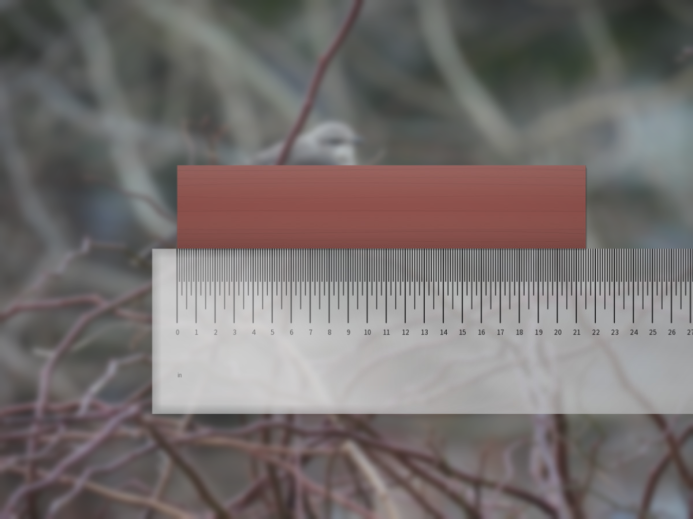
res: 21.5
